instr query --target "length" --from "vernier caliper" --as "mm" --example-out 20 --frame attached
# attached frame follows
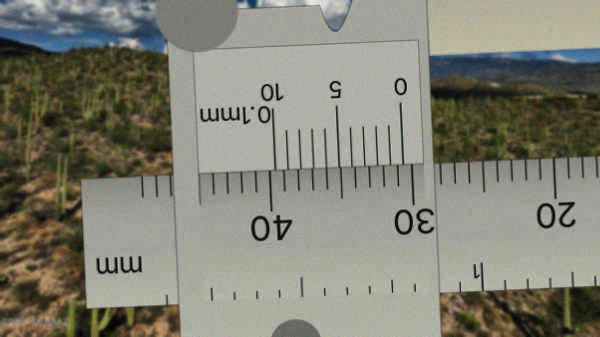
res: 30.6
